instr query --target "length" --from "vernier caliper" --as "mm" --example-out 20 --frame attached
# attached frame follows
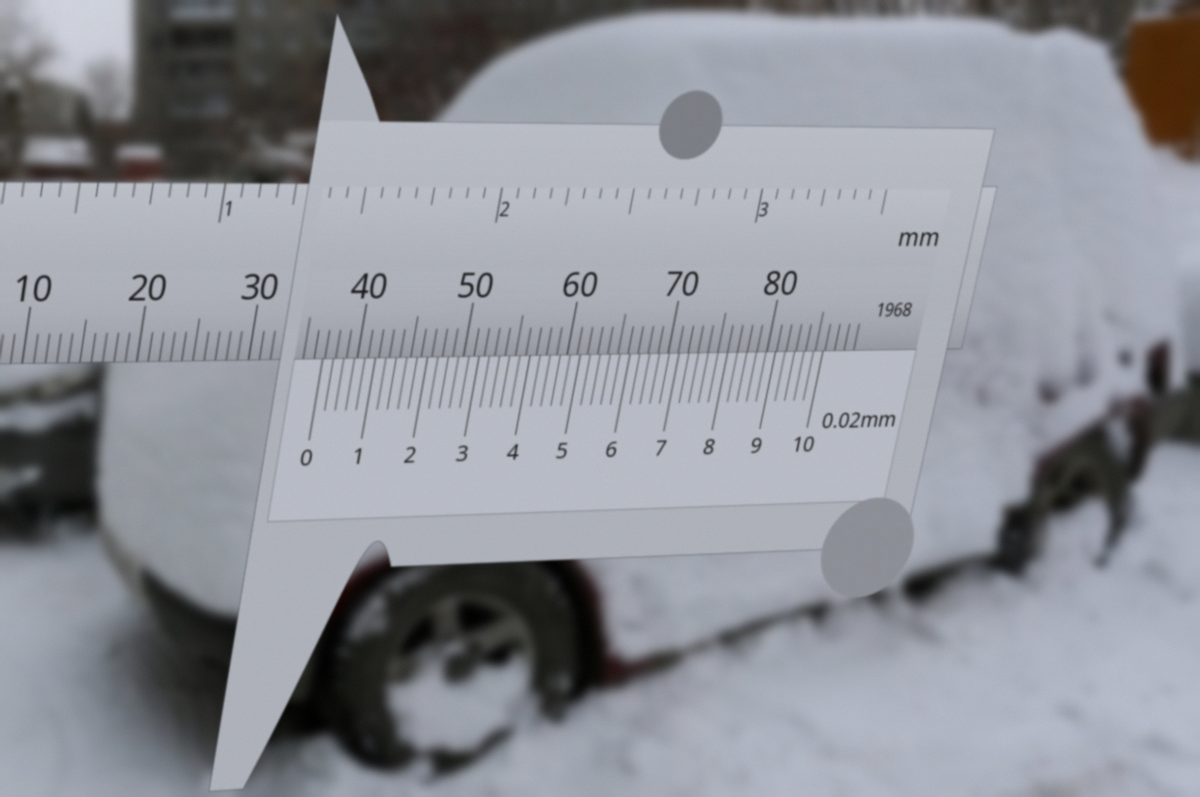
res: 36.8
